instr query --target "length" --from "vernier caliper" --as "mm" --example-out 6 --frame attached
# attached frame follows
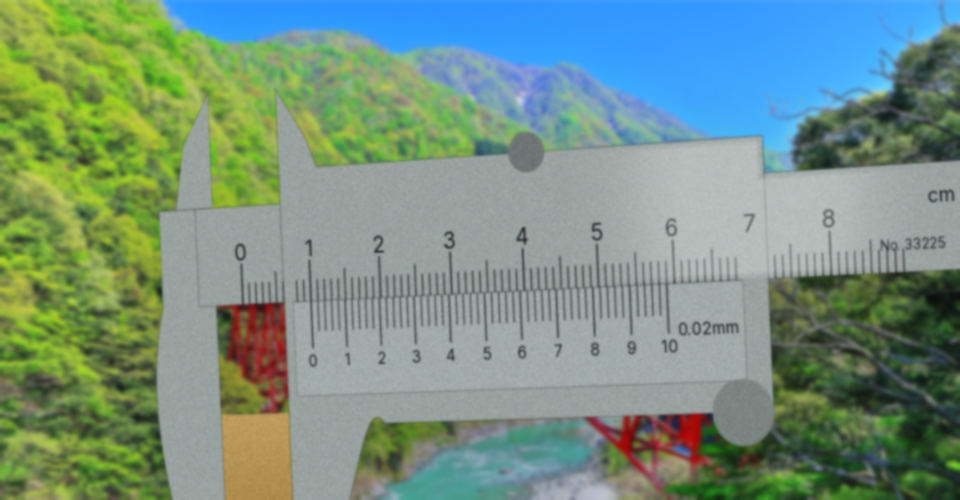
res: 10.0
